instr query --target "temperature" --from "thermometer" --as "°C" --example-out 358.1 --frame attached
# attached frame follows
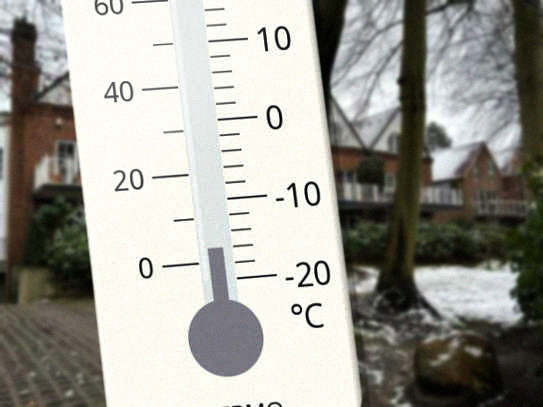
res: -16
